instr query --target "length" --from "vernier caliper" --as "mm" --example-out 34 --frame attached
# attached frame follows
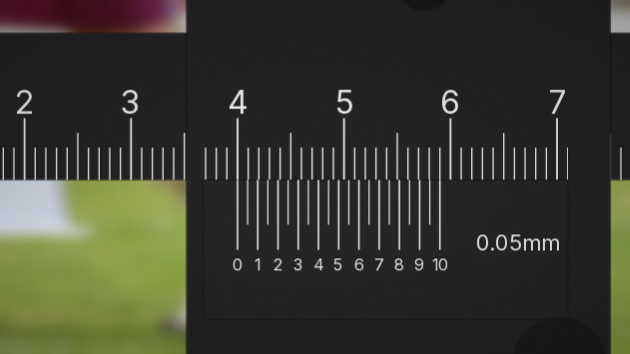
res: 40.0
